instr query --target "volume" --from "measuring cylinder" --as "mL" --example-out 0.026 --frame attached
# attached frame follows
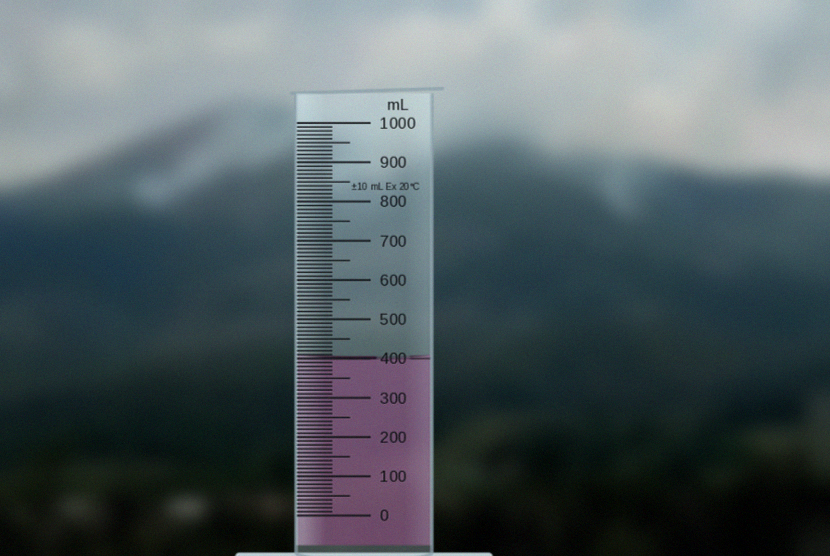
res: 400
